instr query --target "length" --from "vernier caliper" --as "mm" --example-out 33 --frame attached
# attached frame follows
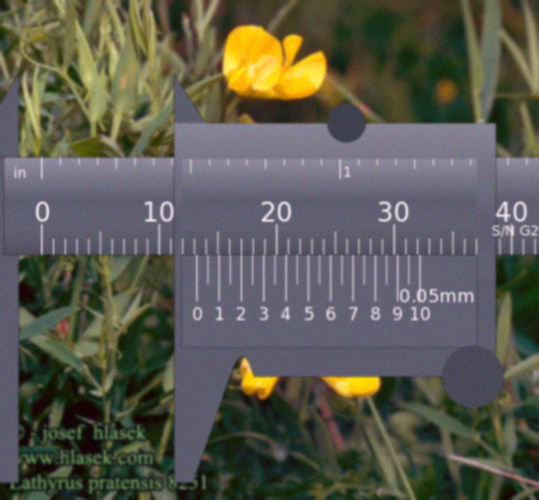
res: 13.2
